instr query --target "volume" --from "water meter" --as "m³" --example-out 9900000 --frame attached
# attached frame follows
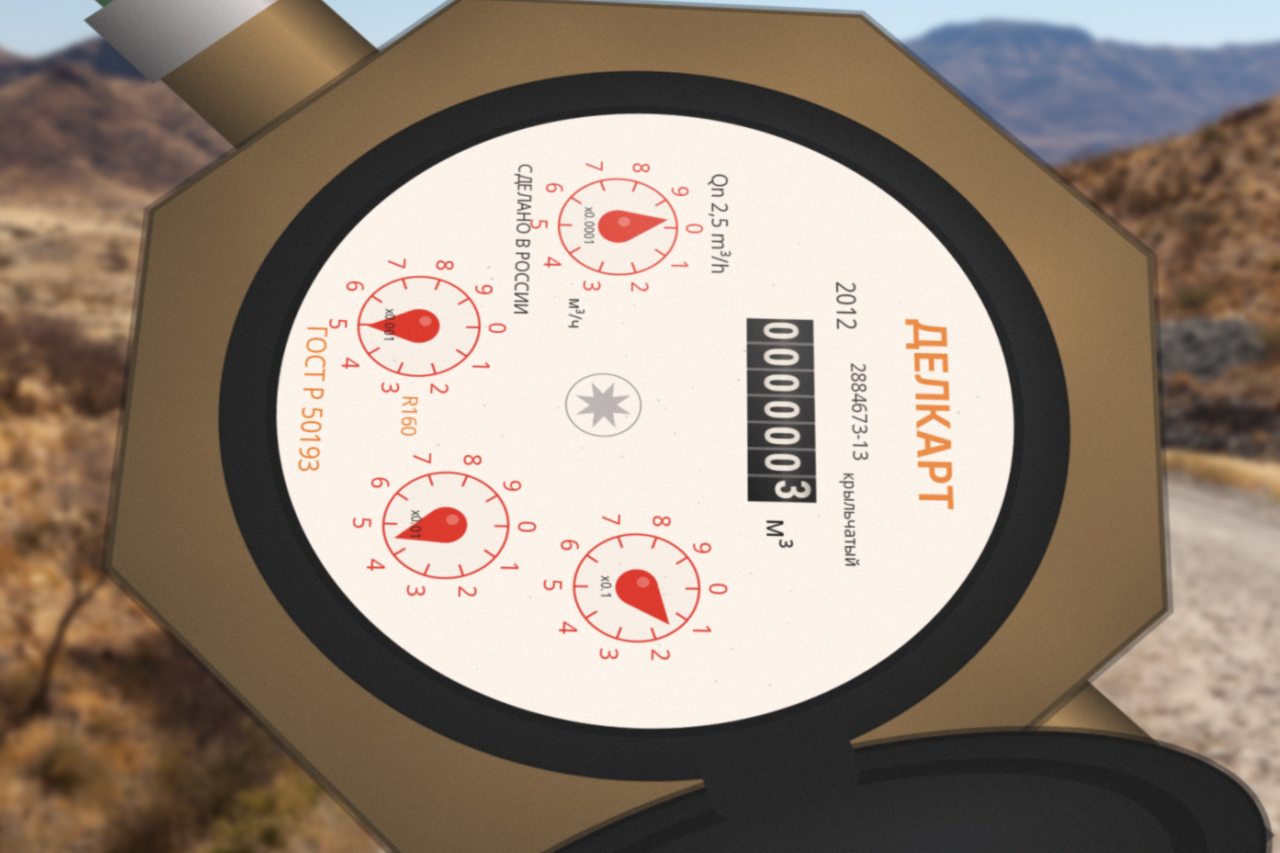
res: 3.1449
